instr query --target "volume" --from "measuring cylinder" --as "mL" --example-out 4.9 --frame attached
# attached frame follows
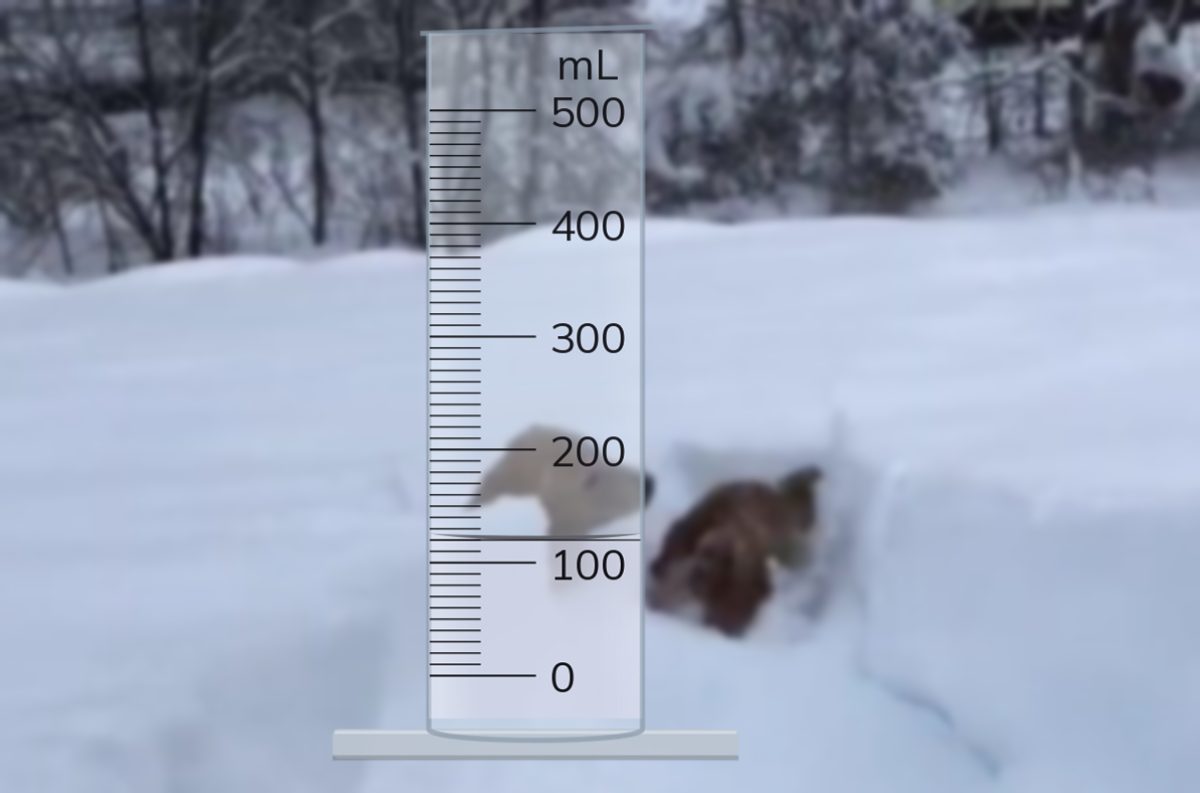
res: 120
